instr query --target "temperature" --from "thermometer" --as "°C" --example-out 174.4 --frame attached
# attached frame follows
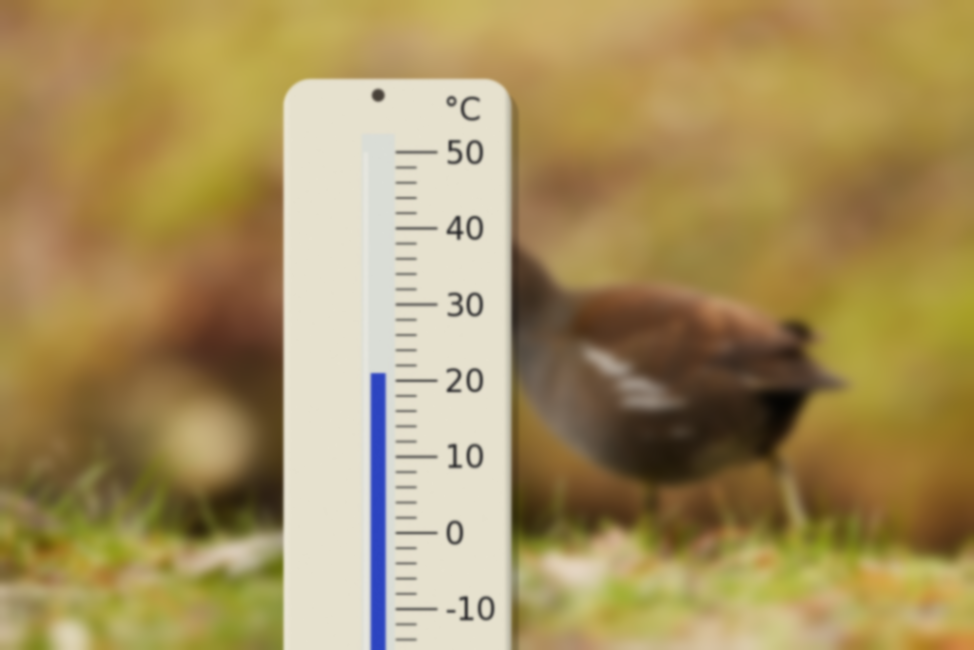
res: 21
